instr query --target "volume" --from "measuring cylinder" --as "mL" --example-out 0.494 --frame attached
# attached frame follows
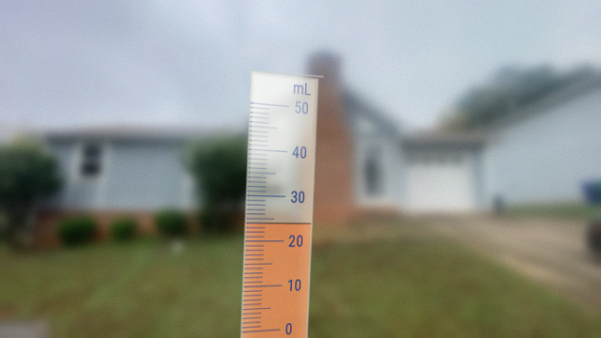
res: 24
